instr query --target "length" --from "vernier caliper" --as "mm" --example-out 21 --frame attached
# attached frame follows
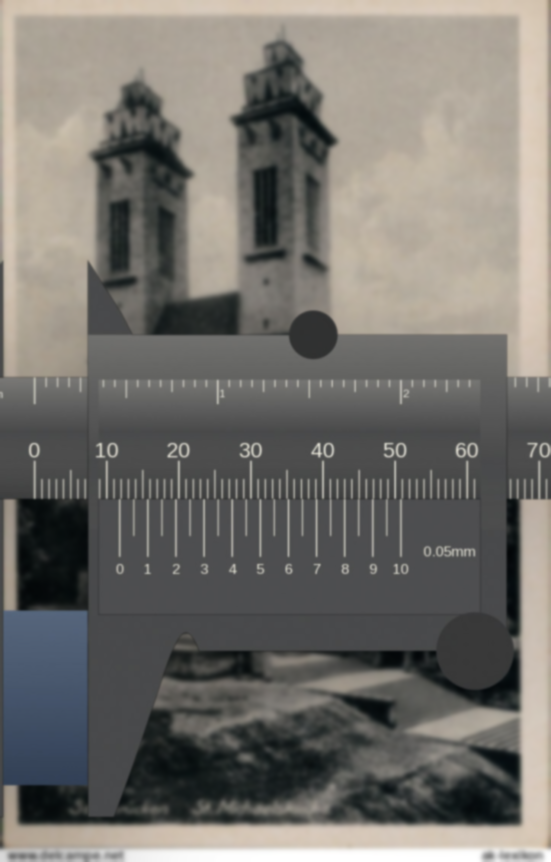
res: 11.8
